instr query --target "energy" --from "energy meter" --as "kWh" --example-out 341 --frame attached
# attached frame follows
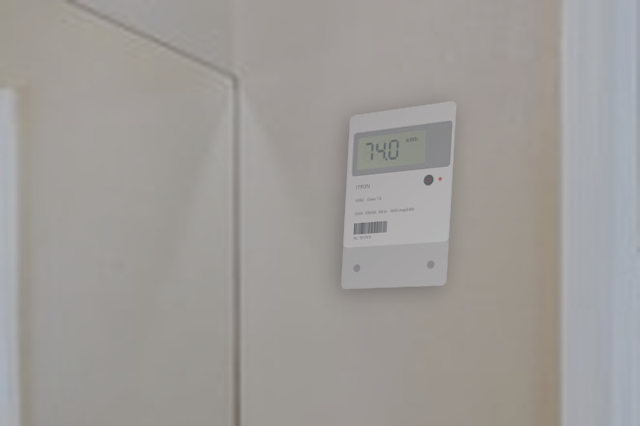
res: 74.0
